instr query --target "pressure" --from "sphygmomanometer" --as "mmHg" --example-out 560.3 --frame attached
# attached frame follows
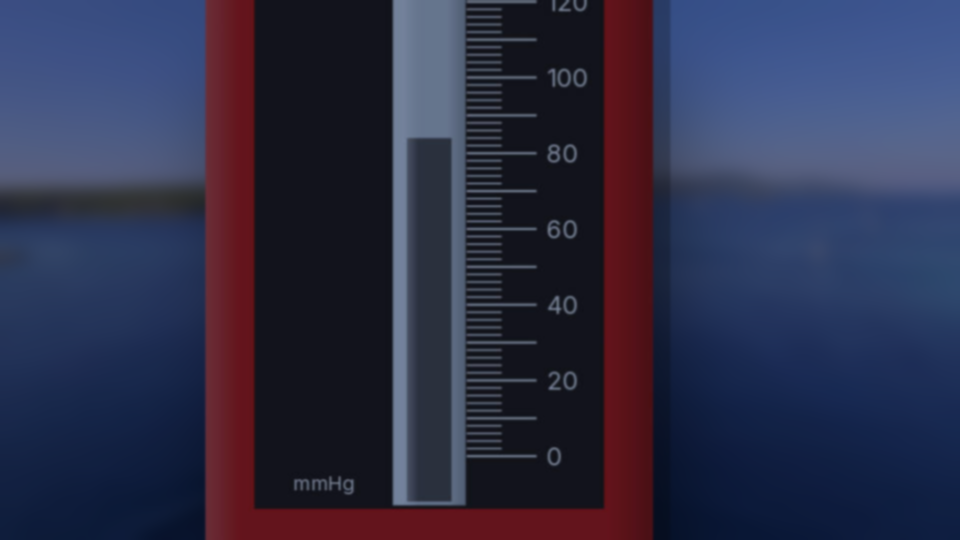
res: 84
